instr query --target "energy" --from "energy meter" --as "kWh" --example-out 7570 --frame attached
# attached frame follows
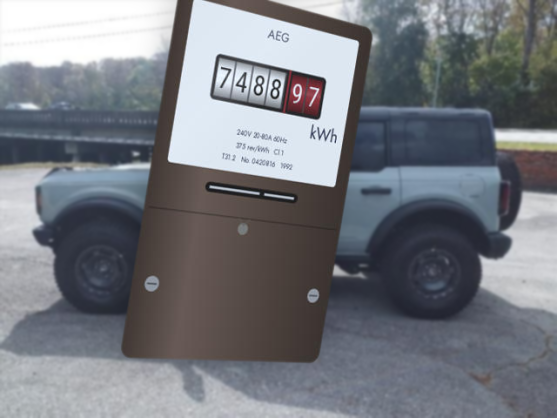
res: 7488.97
